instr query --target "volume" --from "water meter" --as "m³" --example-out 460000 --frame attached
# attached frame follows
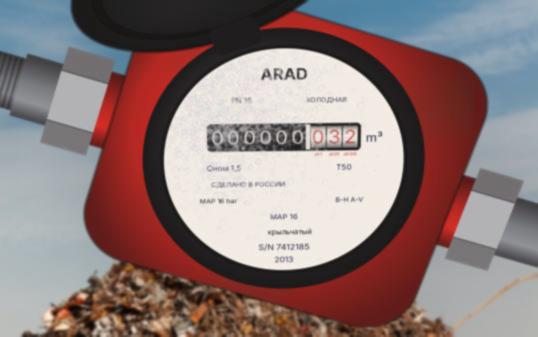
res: 0.032
